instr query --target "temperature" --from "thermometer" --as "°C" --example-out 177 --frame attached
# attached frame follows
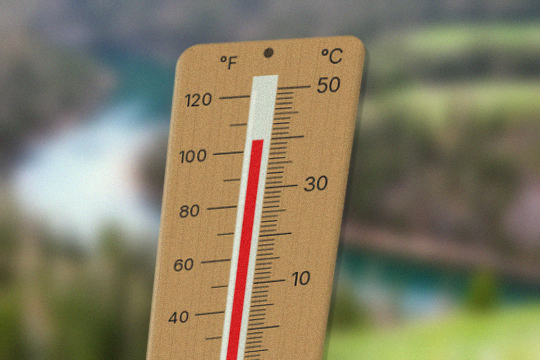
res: 40
